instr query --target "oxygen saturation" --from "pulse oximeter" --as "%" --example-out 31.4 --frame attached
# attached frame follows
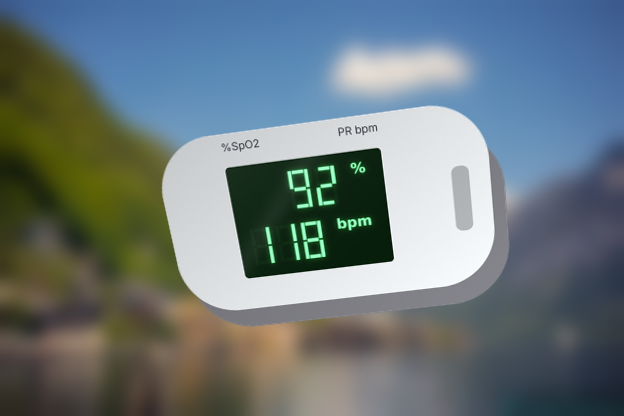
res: 92
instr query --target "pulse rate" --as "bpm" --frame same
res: 118
